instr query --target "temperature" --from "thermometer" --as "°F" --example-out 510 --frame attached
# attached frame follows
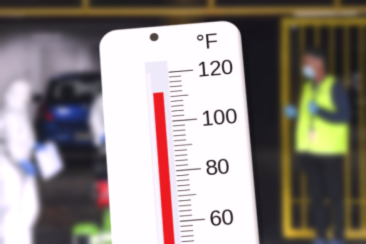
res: 112
